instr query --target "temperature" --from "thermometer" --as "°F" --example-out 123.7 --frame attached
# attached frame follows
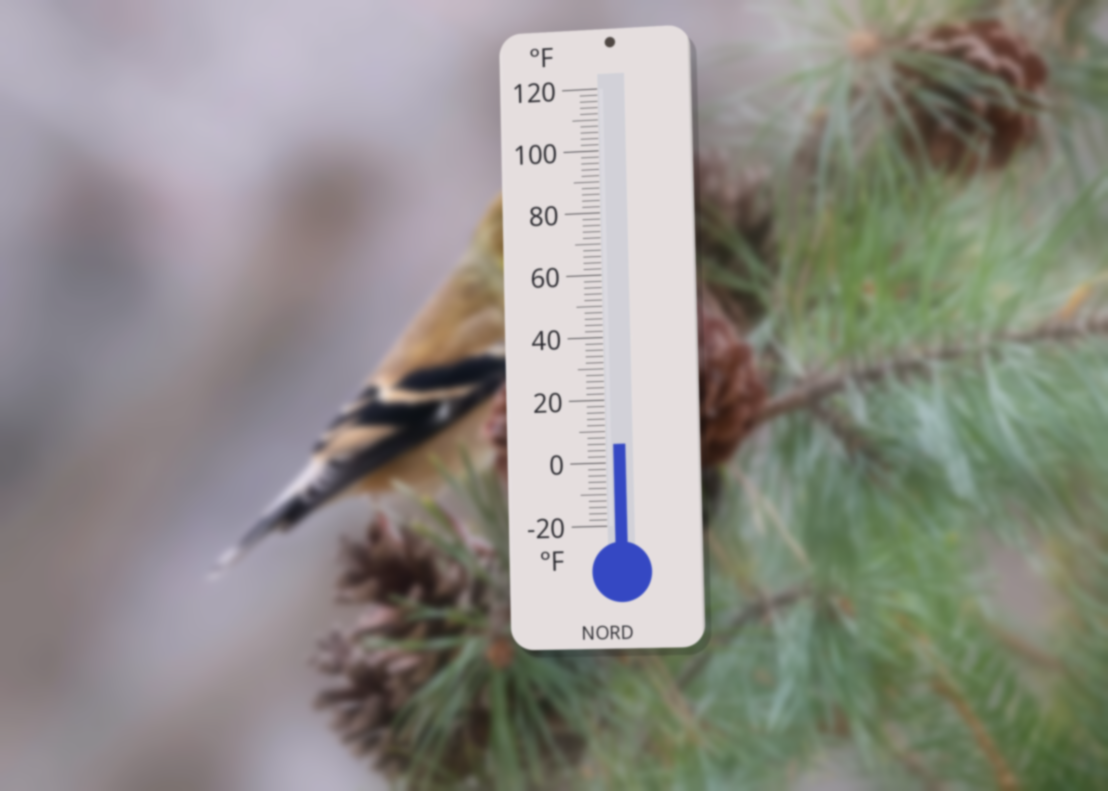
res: 6
